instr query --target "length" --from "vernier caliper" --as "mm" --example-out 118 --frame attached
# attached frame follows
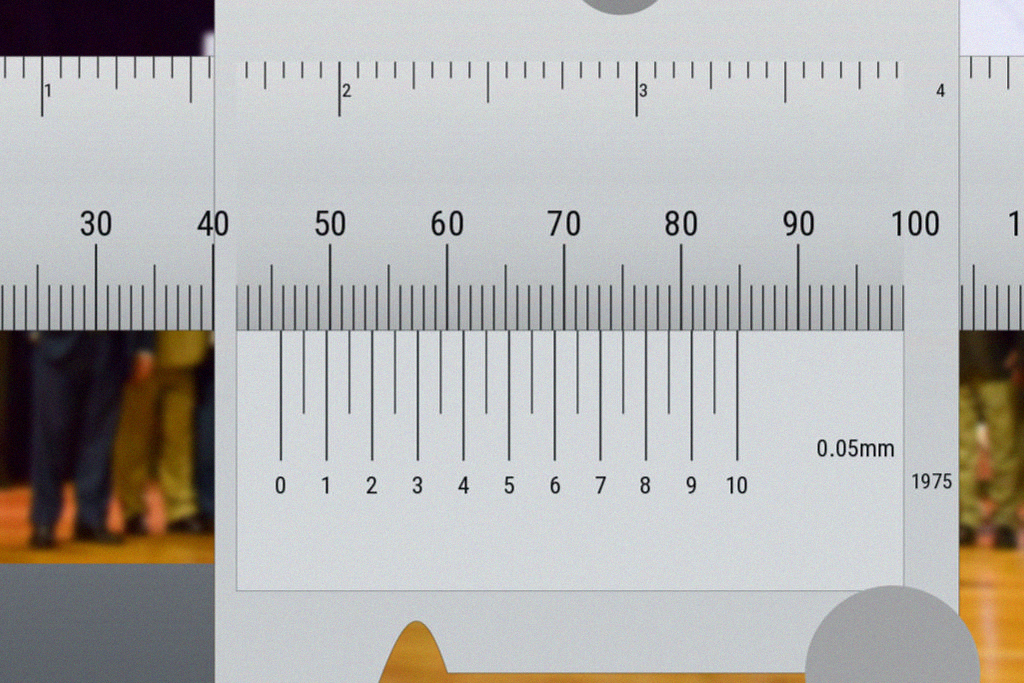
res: 45.8
